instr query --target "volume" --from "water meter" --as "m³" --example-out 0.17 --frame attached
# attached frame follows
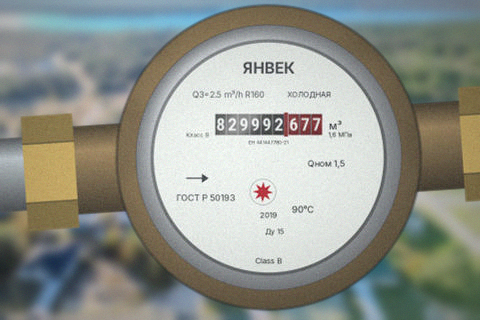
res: 829992.677
